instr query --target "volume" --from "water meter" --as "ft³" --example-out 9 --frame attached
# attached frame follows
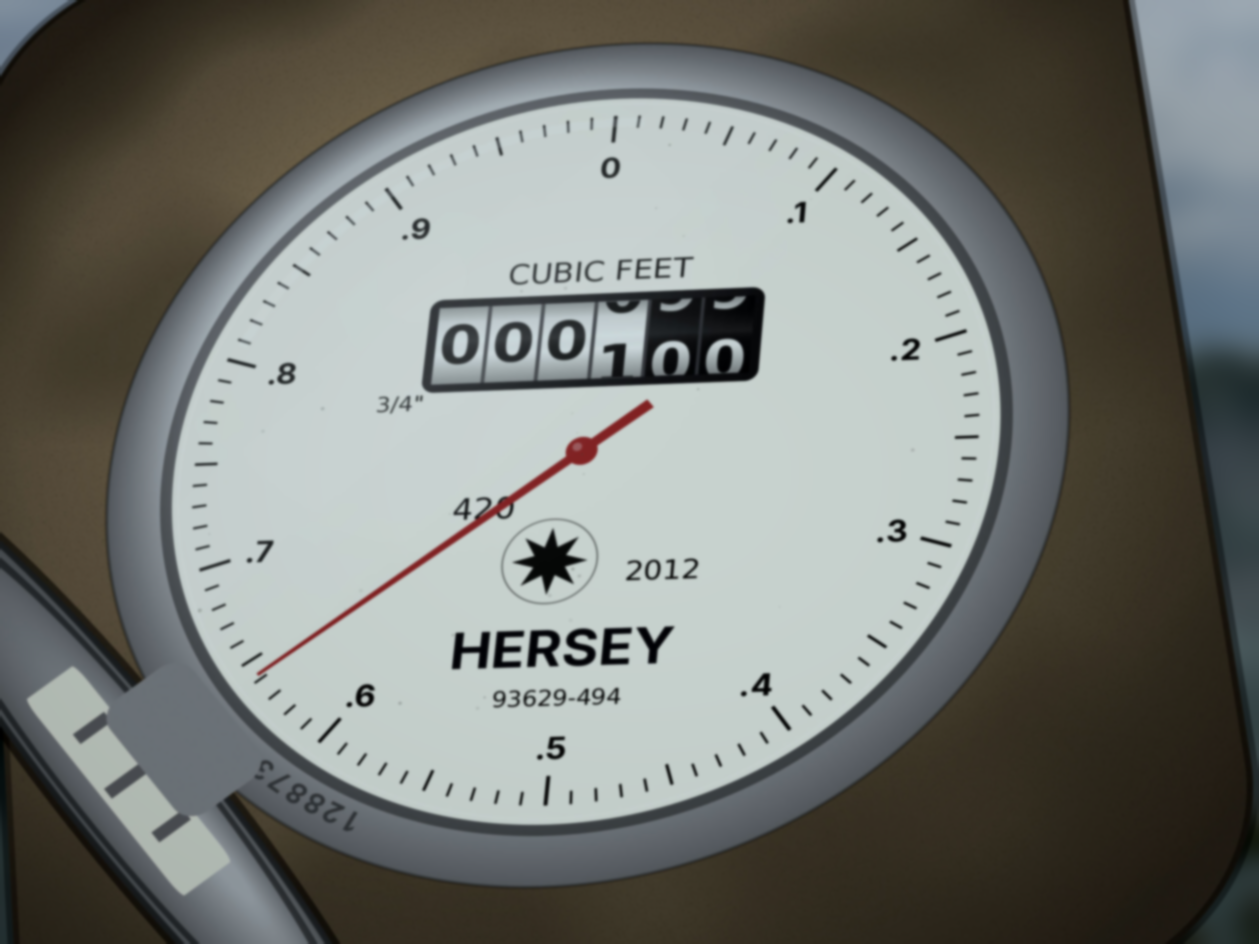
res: 99.64
